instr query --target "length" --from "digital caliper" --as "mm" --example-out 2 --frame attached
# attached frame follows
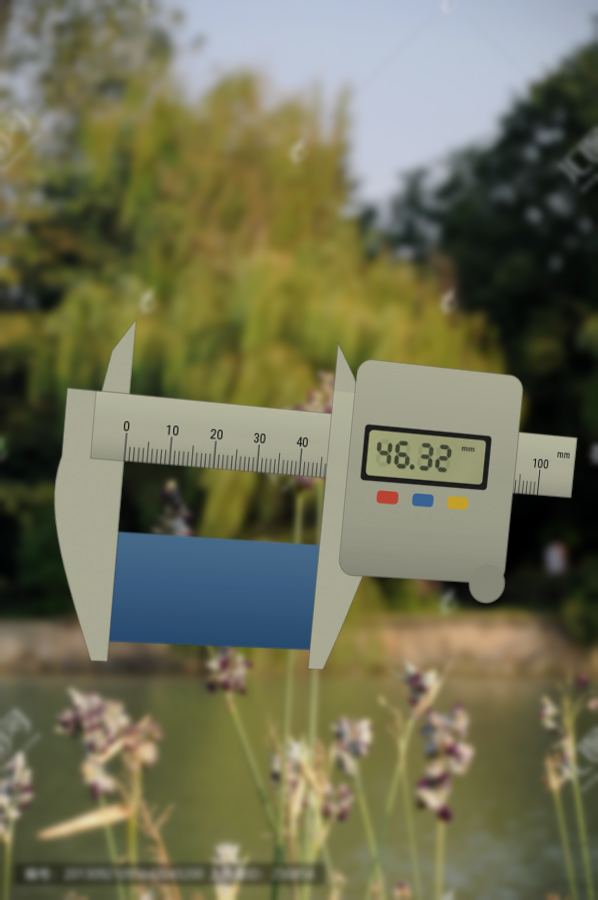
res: 46.32
